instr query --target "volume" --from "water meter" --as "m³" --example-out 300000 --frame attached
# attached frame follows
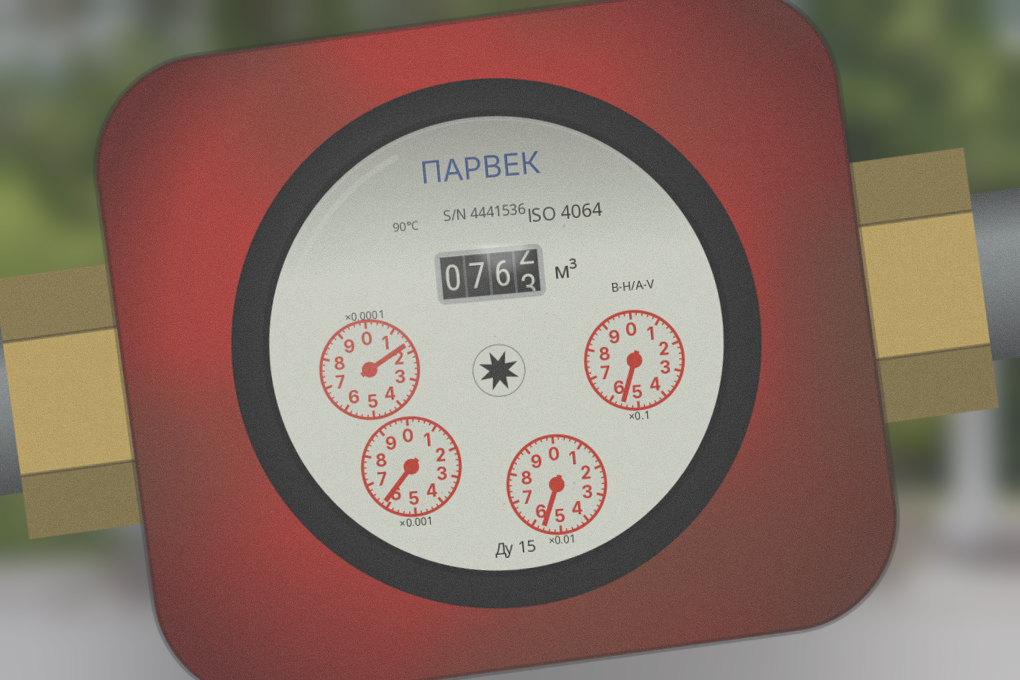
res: 762.5561
